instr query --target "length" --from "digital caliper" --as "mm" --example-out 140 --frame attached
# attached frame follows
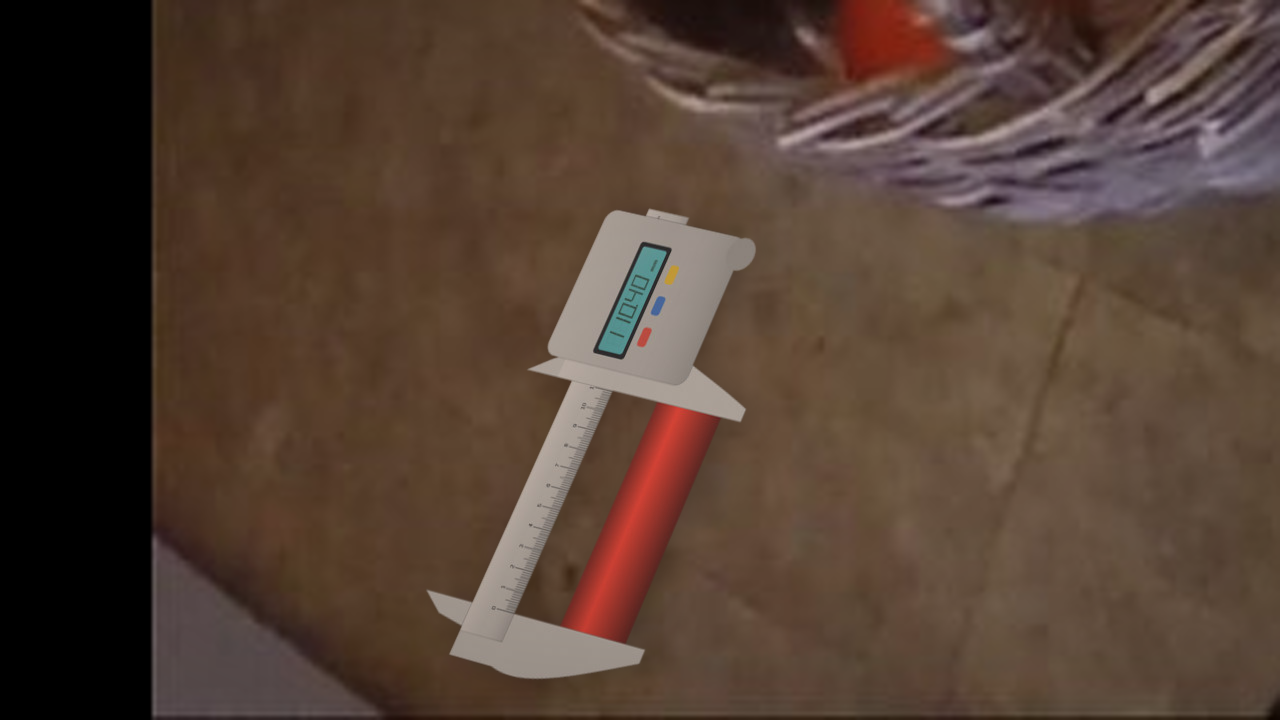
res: 110.40
